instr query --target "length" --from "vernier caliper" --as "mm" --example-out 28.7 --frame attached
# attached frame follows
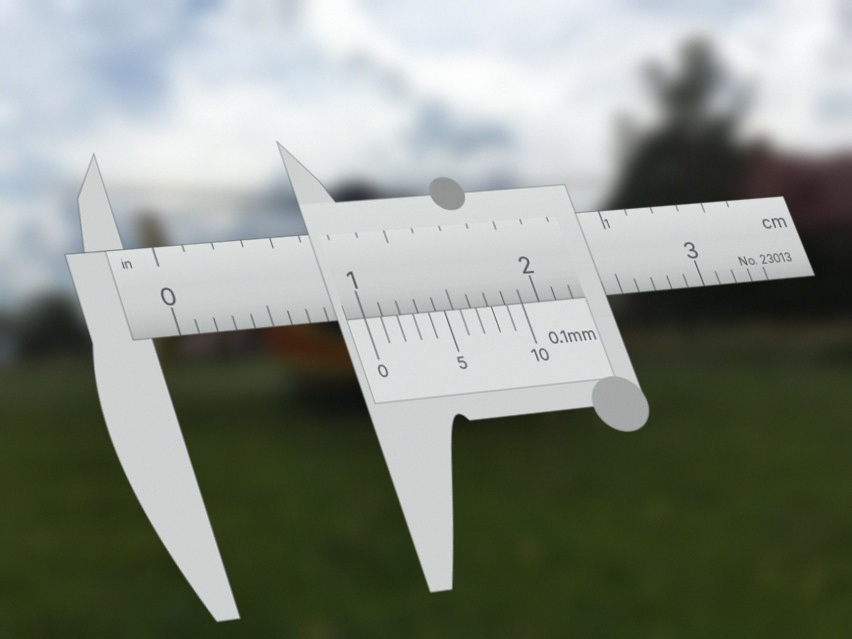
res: 10.0
